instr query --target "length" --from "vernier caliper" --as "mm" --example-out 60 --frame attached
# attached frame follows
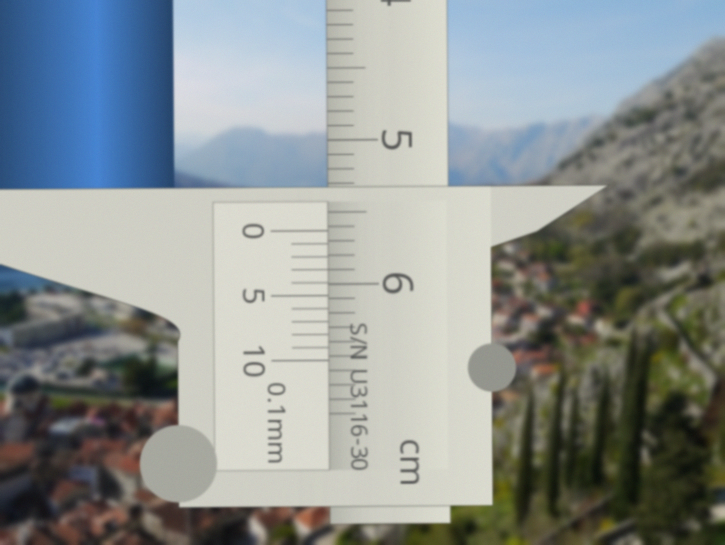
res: 56.3
